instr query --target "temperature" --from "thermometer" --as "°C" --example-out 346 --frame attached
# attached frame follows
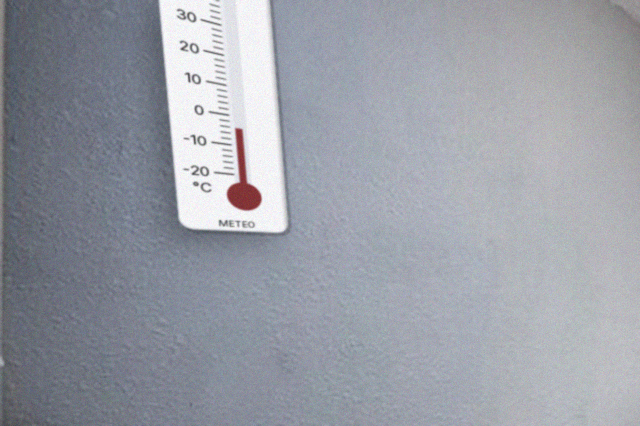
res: -4
